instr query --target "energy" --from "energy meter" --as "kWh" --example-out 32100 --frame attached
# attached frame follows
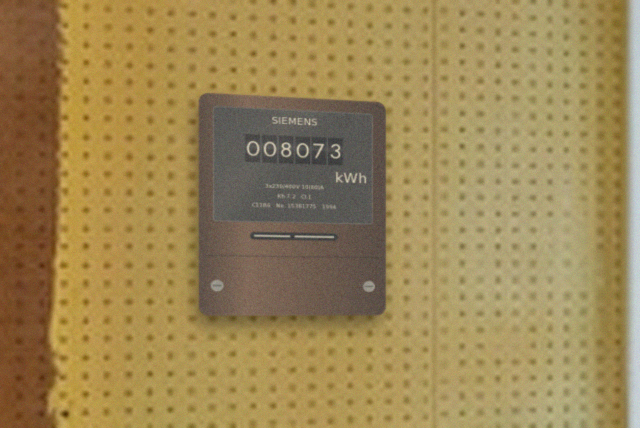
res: 8073
